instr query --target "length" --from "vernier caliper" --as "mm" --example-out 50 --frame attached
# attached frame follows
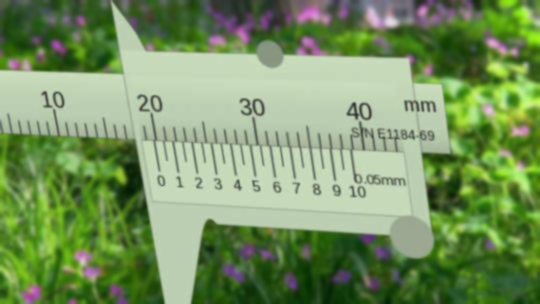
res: 19.8
